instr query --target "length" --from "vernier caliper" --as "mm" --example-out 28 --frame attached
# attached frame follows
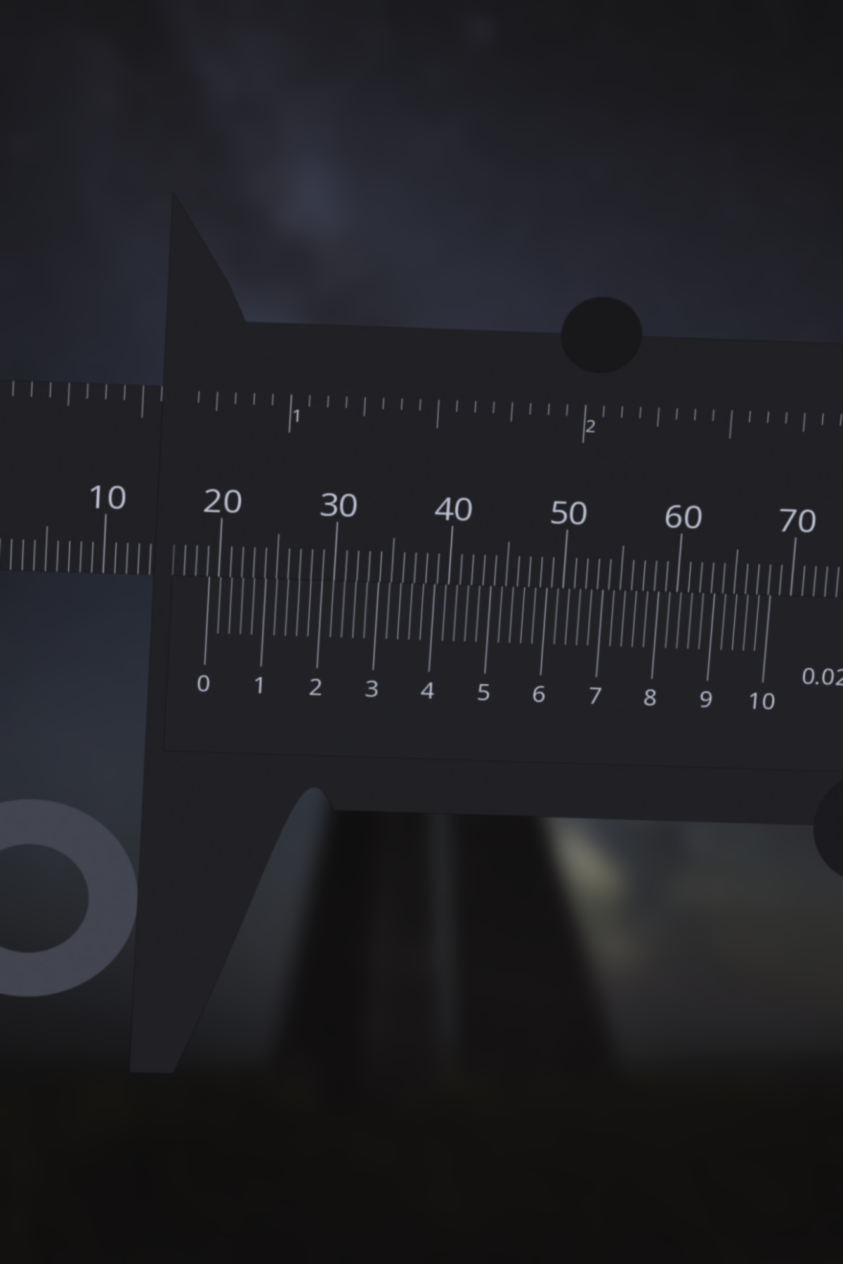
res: 19.2
